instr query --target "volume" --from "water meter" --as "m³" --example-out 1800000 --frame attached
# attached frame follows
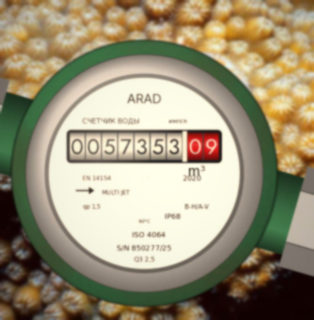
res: 57353.09
